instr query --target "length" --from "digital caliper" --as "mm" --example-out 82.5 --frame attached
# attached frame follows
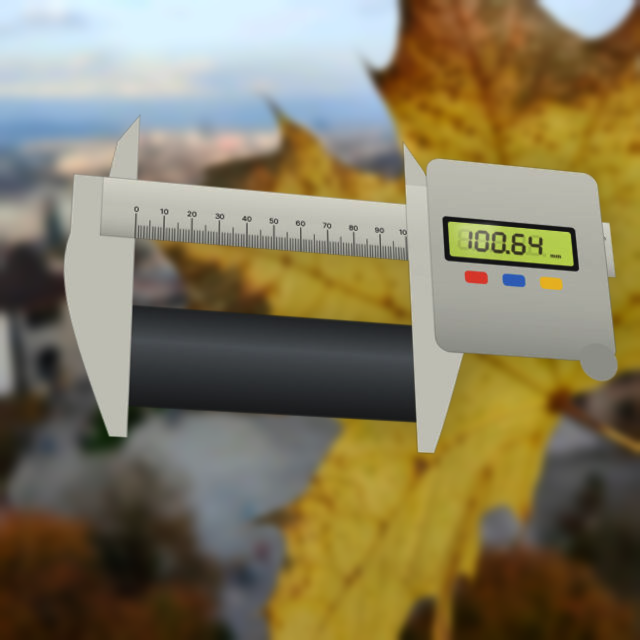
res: 100.64
